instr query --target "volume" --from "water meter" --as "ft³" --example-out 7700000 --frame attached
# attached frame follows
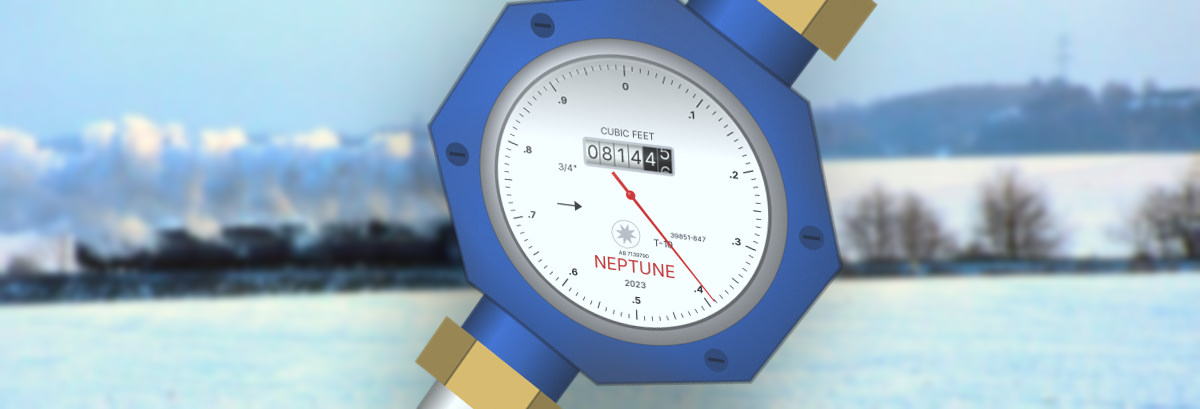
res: 81445.39
